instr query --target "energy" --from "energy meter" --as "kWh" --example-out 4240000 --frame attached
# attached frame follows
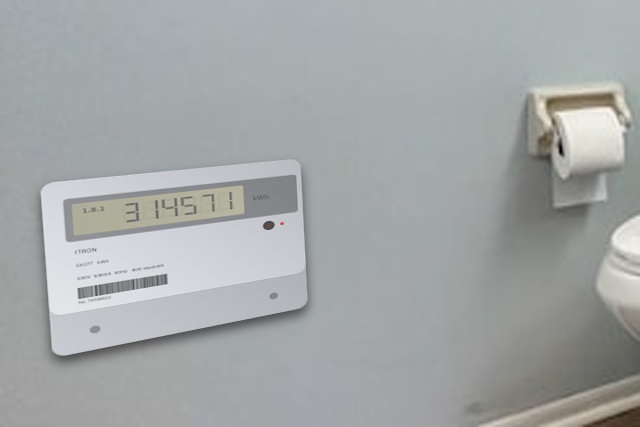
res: 314571
